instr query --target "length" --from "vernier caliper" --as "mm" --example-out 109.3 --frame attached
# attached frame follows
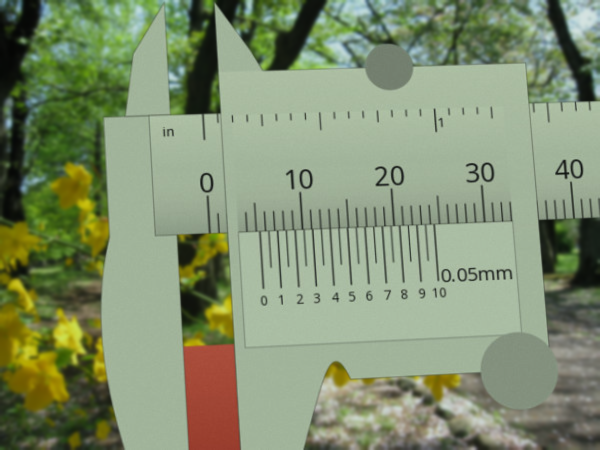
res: 5.4
